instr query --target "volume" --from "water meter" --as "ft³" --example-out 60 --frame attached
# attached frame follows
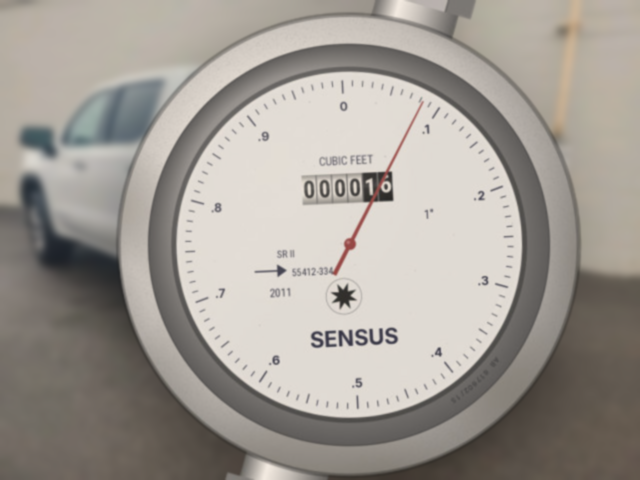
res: 16.08
